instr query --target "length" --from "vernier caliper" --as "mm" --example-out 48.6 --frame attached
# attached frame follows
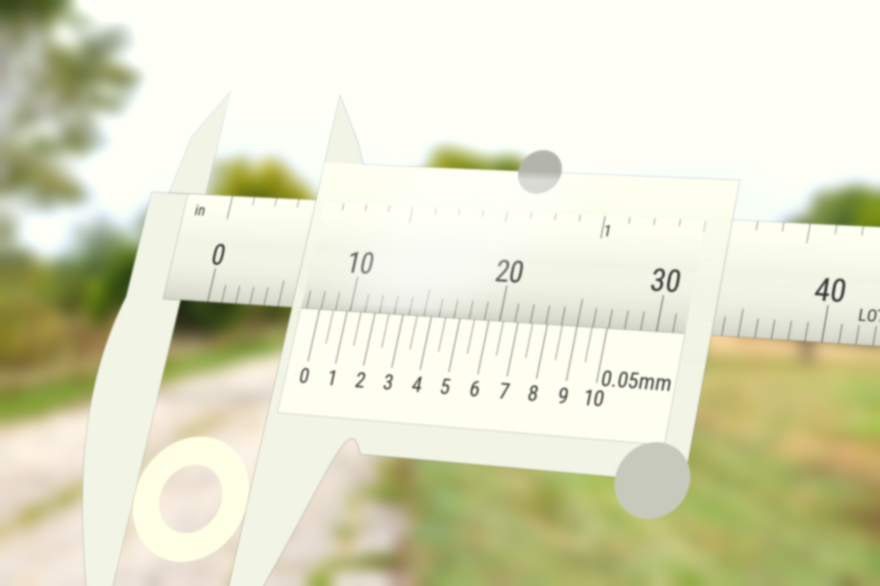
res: 7.9
